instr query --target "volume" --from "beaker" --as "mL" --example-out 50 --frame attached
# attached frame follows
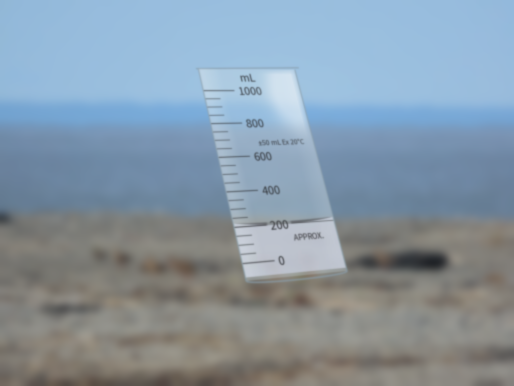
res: 200
